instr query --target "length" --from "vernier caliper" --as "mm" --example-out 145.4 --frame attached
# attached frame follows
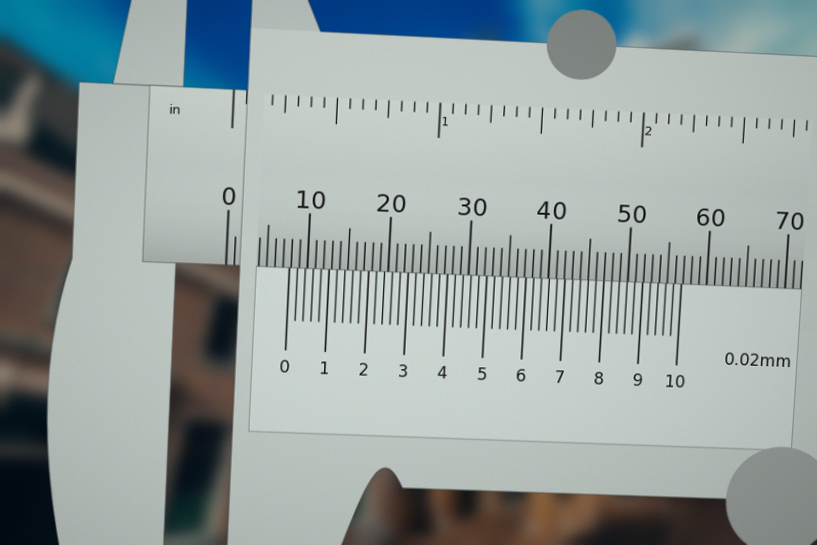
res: 7.8
